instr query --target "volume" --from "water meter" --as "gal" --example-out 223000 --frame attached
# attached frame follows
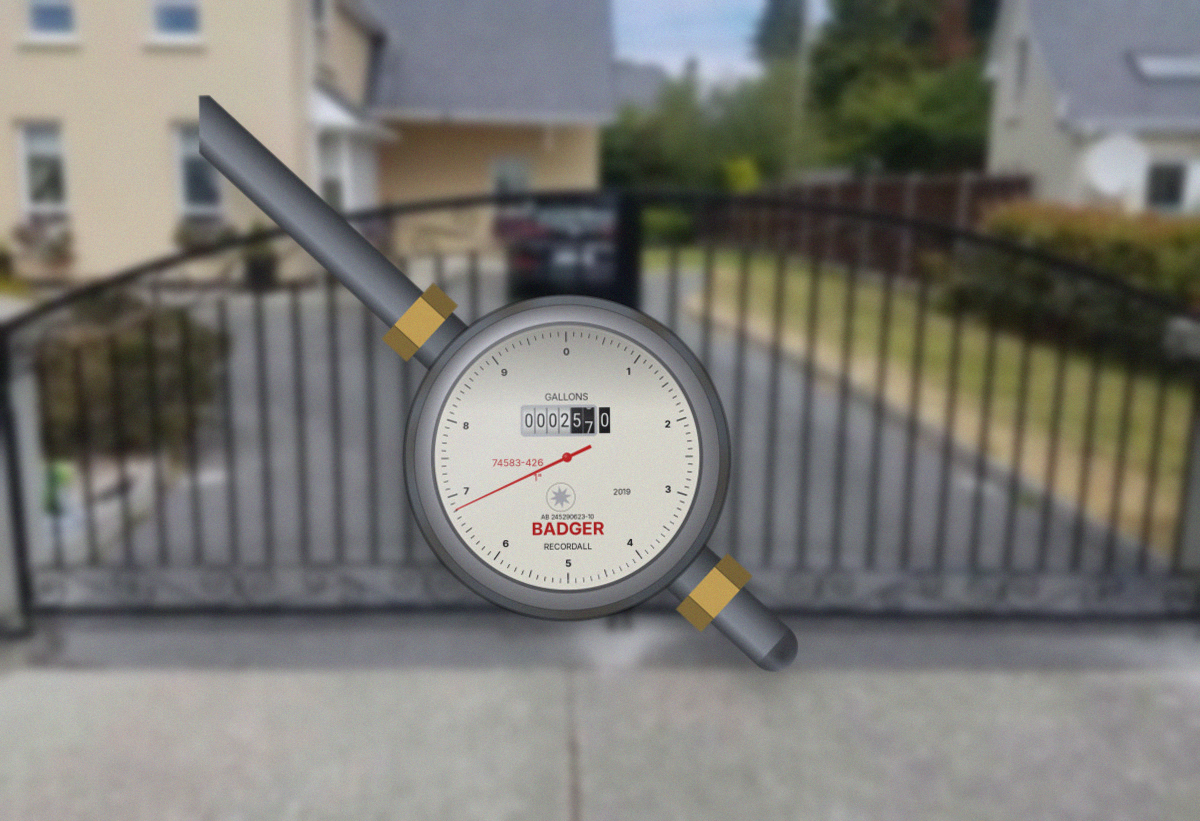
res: 2566.8
